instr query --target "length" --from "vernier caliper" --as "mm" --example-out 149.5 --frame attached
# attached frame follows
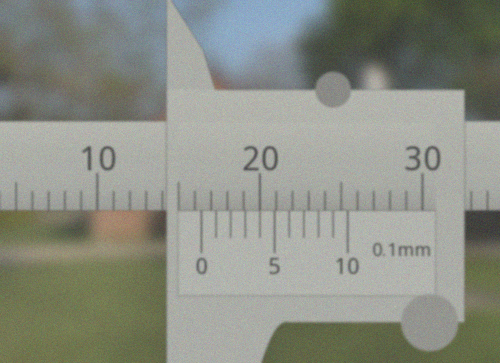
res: 16.4
